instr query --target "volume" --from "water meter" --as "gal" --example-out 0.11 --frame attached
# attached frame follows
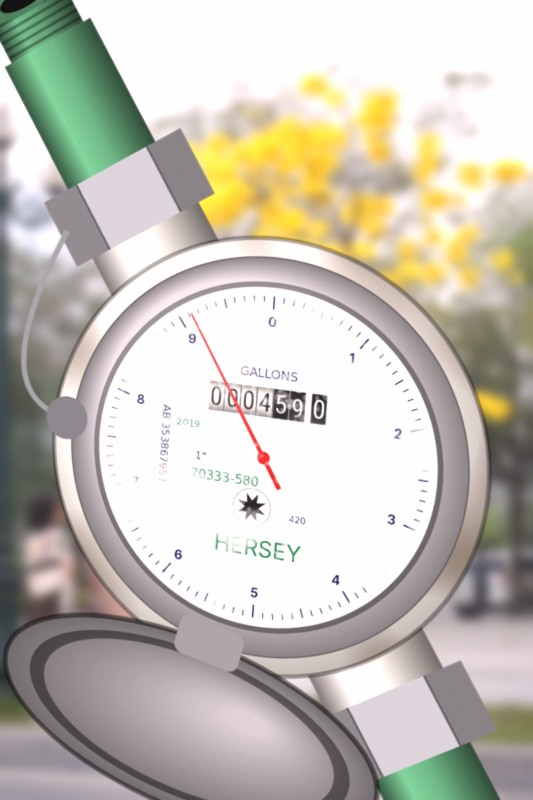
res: 4589.1
